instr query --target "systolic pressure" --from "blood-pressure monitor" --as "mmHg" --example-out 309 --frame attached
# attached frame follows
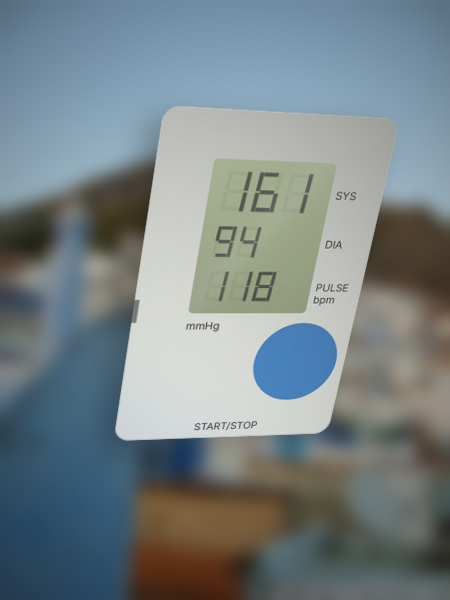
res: 161
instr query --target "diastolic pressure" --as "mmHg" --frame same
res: 94
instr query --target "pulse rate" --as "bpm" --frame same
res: 118
